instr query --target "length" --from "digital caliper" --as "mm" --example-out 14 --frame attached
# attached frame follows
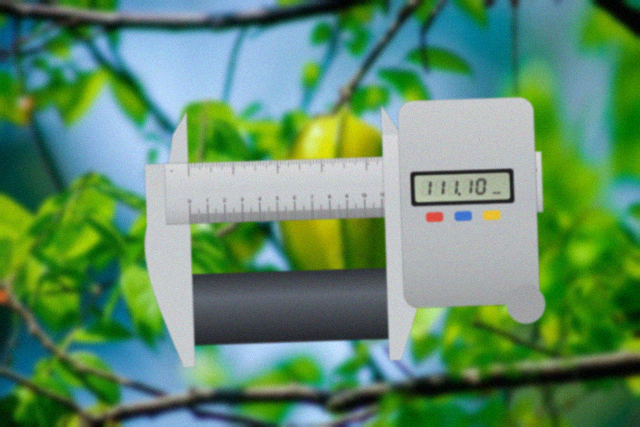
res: 111.10
